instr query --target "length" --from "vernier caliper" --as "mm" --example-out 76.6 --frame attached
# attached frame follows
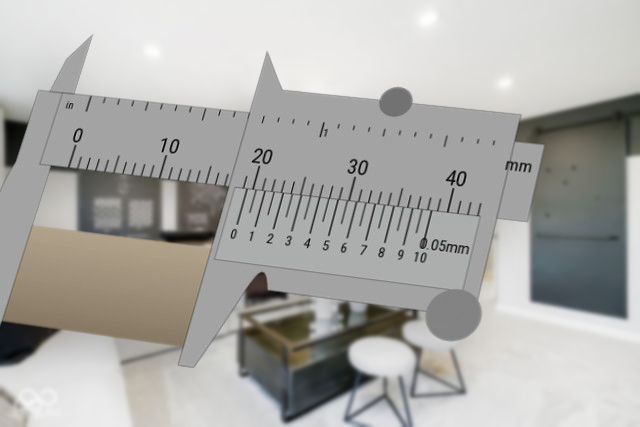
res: 19.4
